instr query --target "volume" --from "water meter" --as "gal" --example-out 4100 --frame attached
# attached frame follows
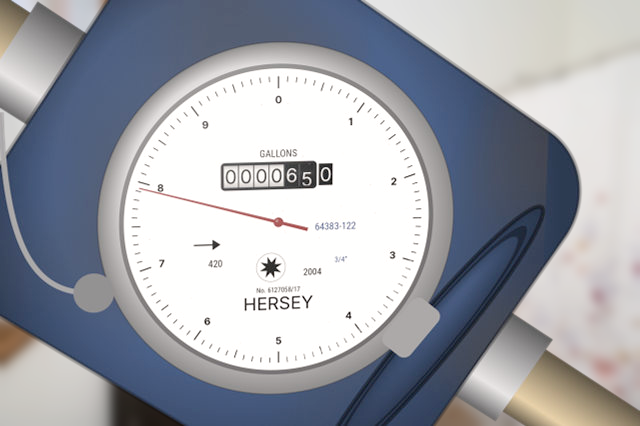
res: 647.9
